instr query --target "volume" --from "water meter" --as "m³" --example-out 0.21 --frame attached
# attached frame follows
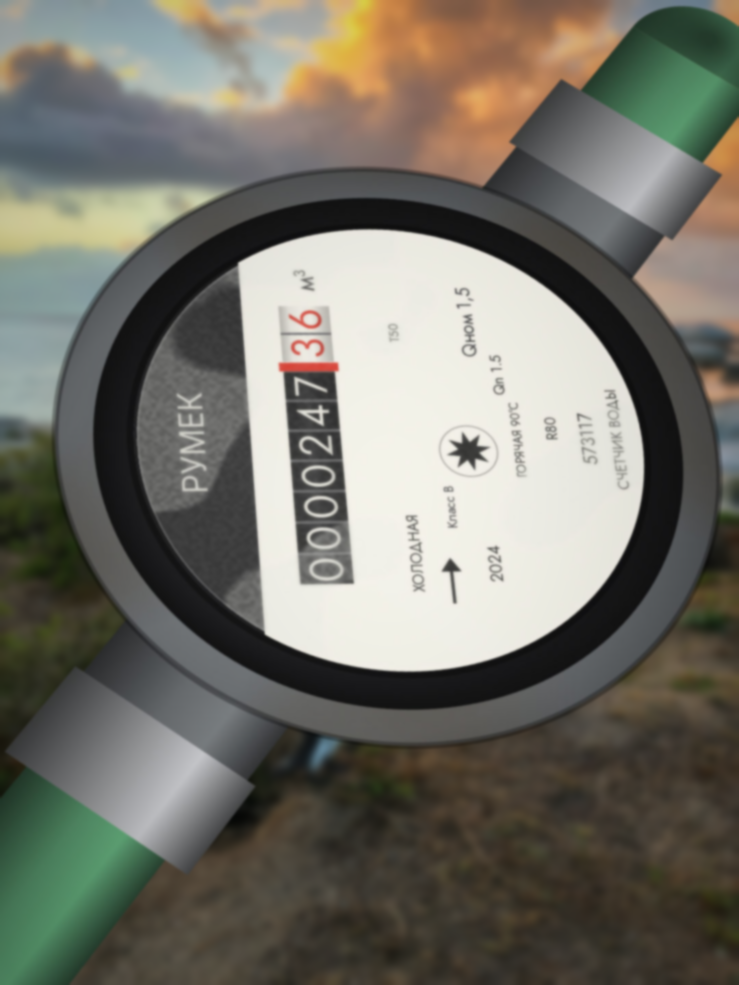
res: 247.36
